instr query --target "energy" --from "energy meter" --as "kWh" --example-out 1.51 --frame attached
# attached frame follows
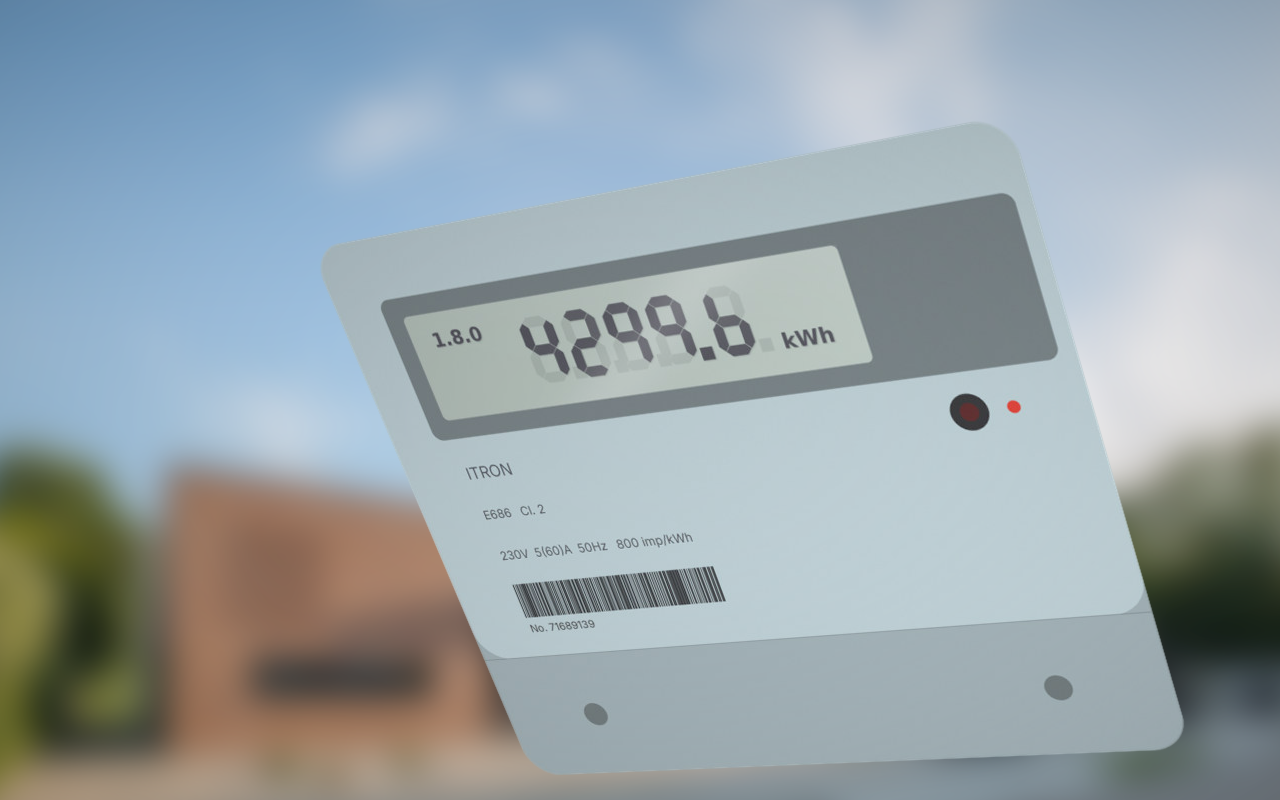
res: 4299.6
